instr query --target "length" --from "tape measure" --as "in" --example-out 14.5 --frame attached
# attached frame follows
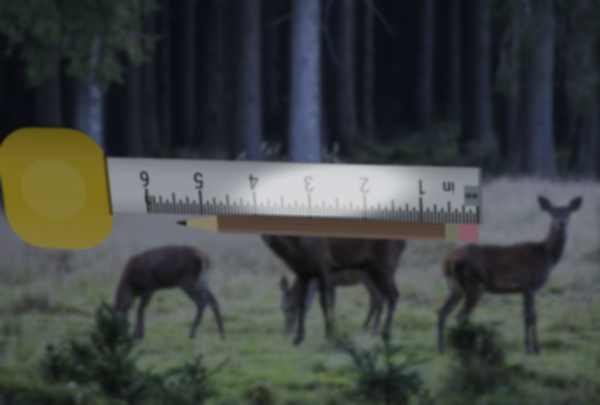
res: 5.5
